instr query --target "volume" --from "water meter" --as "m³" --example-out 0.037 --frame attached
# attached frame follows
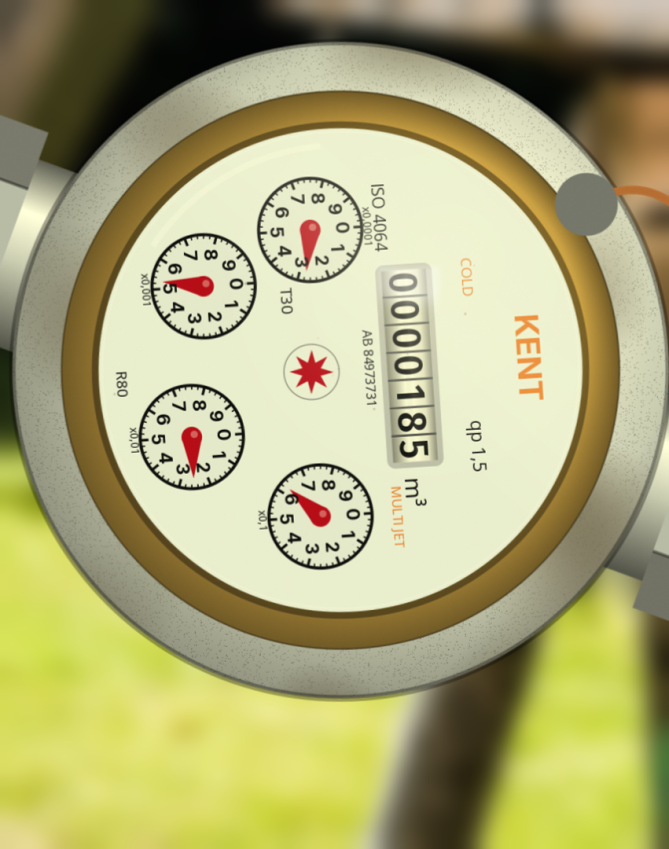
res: 185.6252
